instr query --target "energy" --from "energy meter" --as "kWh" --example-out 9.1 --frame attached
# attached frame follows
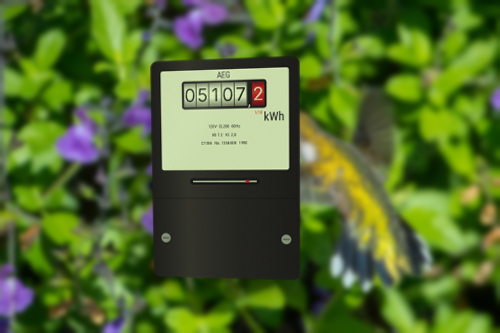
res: 5107.2
